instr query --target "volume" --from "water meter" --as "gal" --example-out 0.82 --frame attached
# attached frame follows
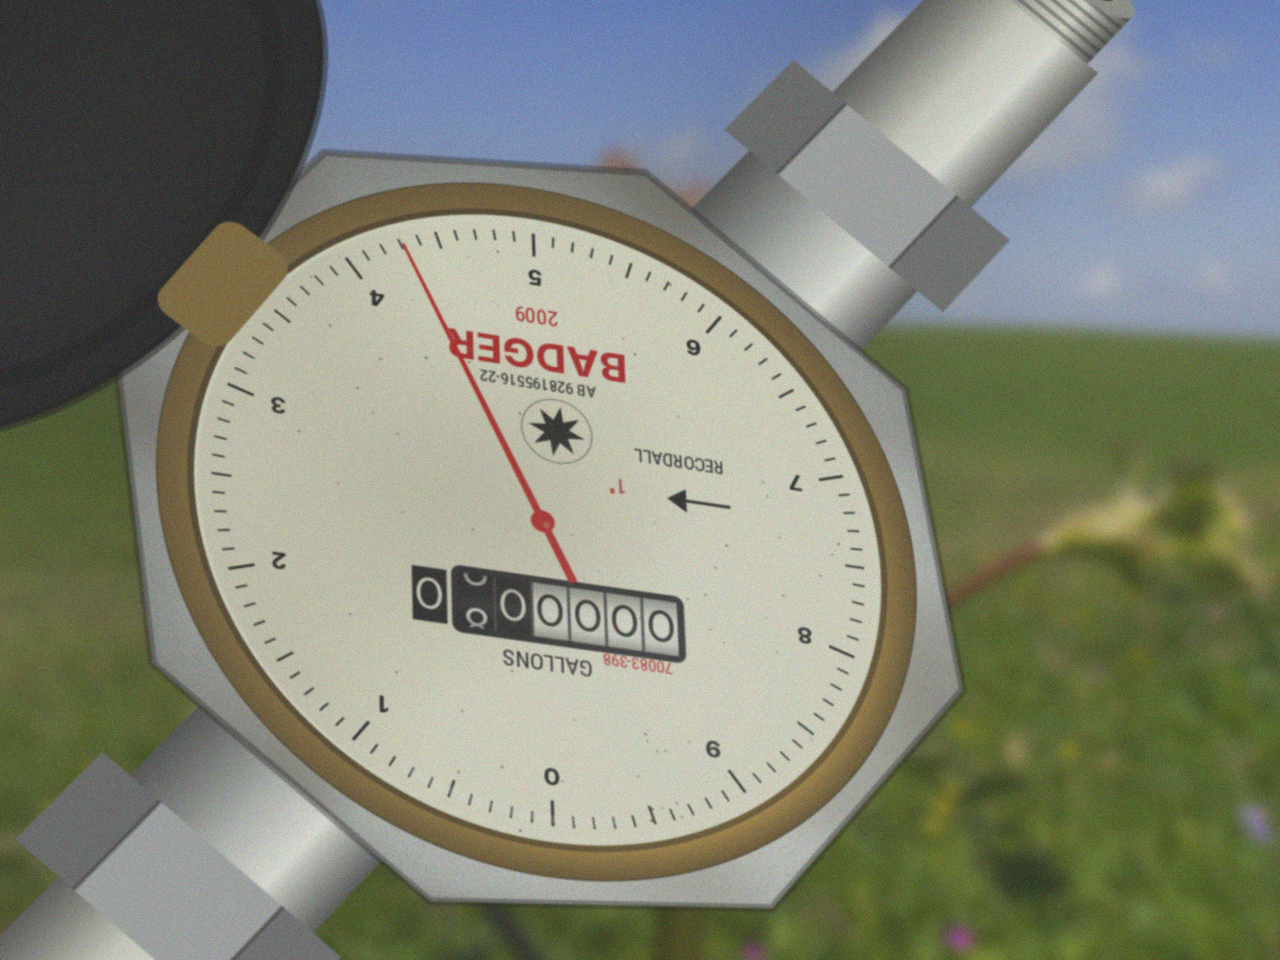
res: 84.3
